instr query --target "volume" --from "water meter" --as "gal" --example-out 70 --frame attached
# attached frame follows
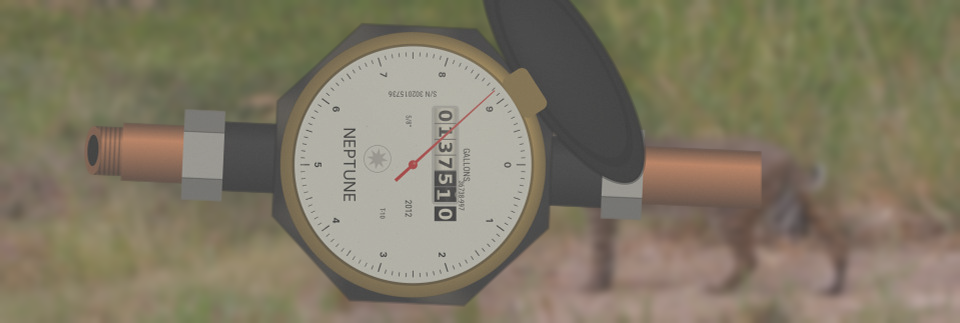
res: 137508.8
